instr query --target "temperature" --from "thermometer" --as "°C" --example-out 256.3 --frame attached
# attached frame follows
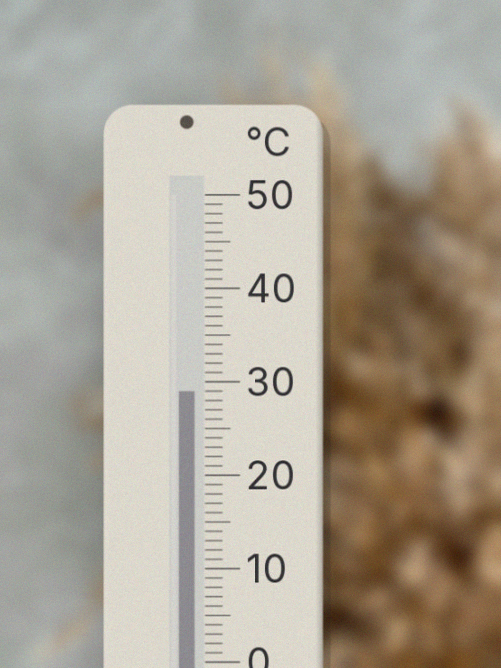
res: 29
